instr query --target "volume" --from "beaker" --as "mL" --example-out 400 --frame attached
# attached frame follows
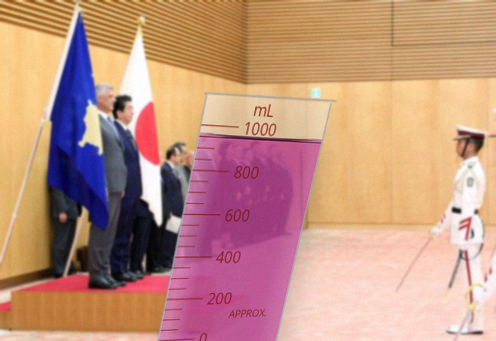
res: 950
